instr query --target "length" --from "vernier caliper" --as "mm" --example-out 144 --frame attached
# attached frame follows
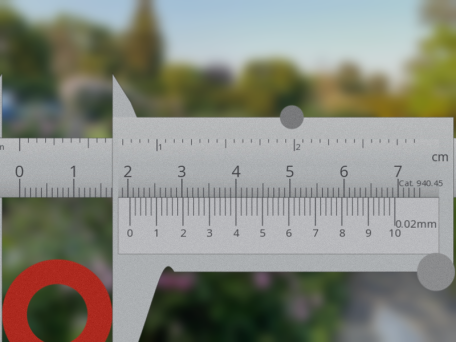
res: 20.4
